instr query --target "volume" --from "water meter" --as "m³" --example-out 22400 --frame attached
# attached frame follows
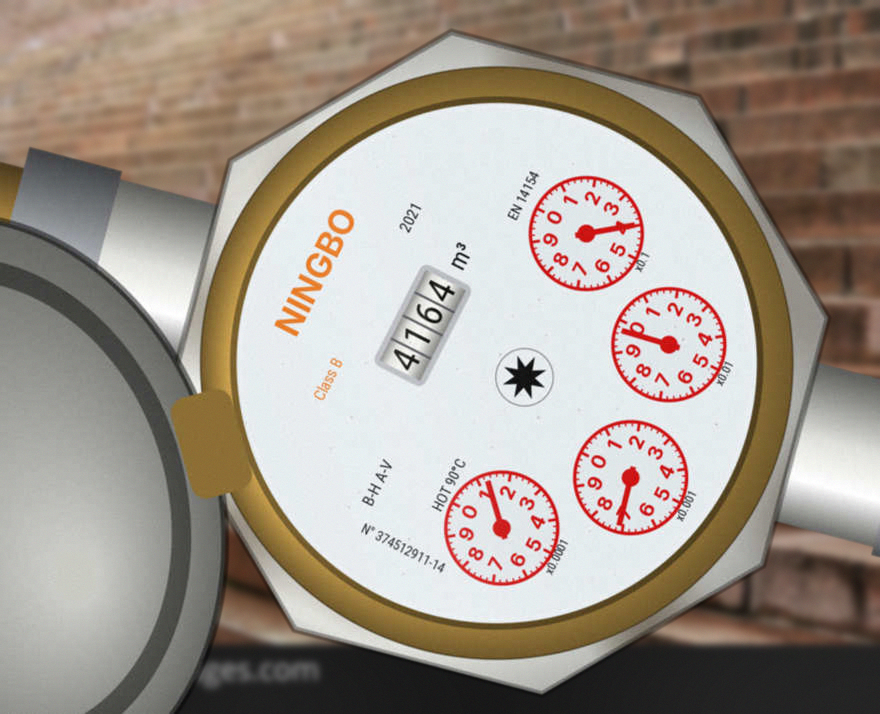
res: 4164.3971
